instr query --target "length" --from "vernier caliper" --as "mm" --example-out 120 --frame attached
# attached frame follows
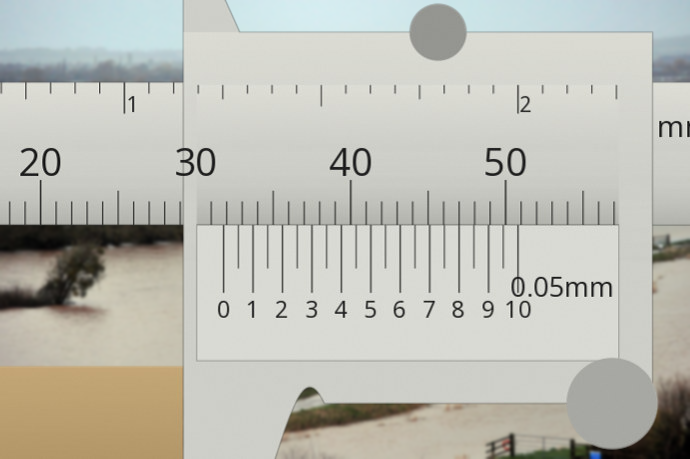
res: 31.8
